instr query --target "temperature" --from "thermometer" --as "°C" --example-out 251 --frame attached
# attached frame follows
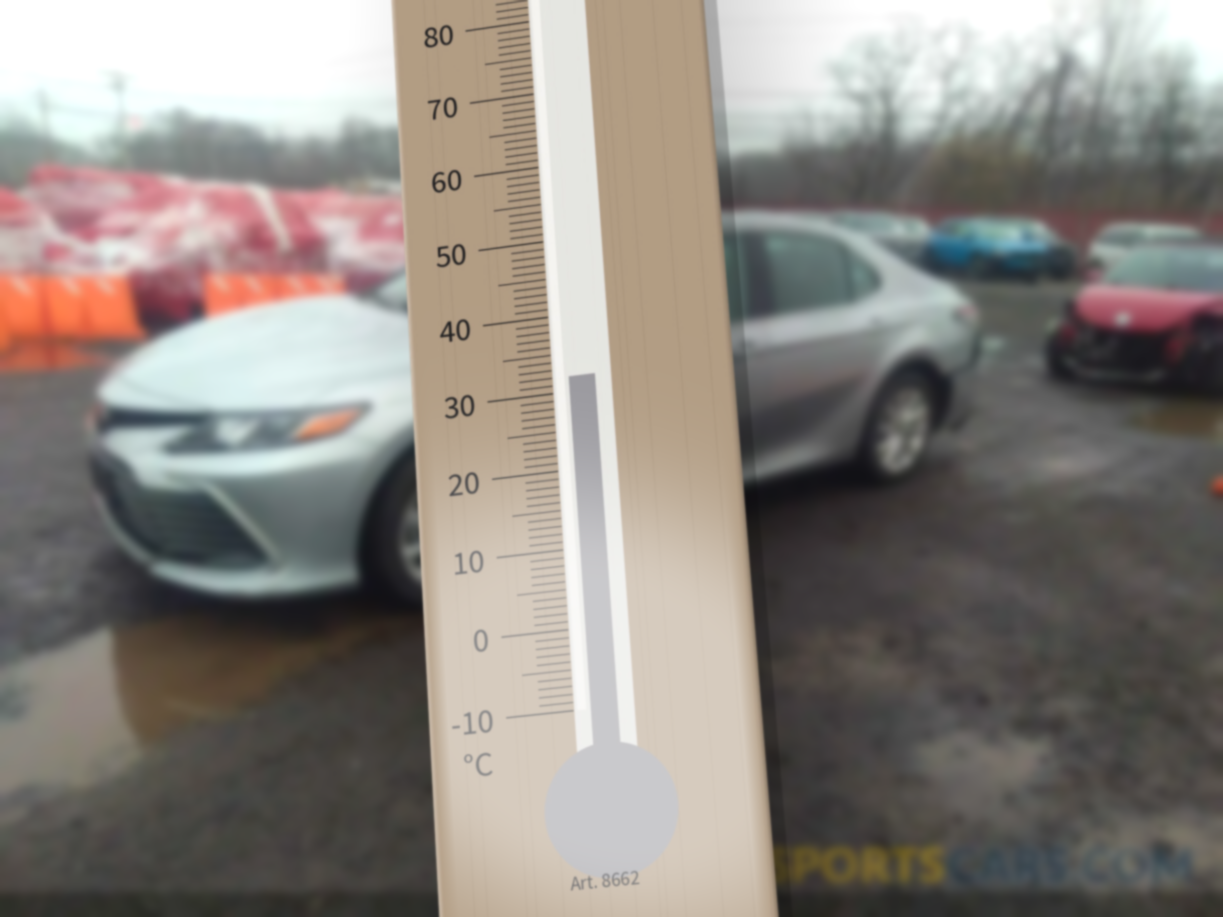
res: 32
